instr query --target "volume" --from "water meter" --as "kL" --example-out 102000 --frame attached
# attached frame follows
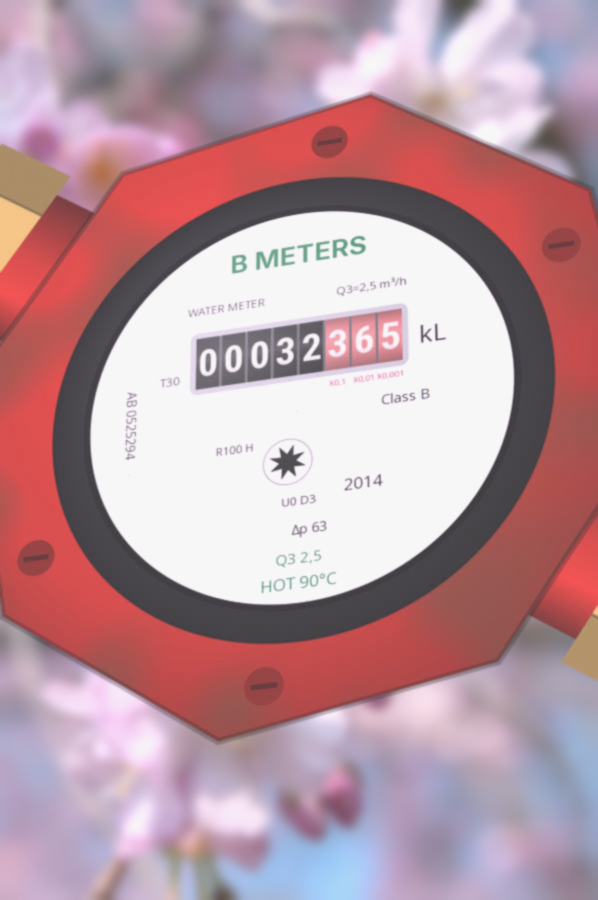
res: 32.365
